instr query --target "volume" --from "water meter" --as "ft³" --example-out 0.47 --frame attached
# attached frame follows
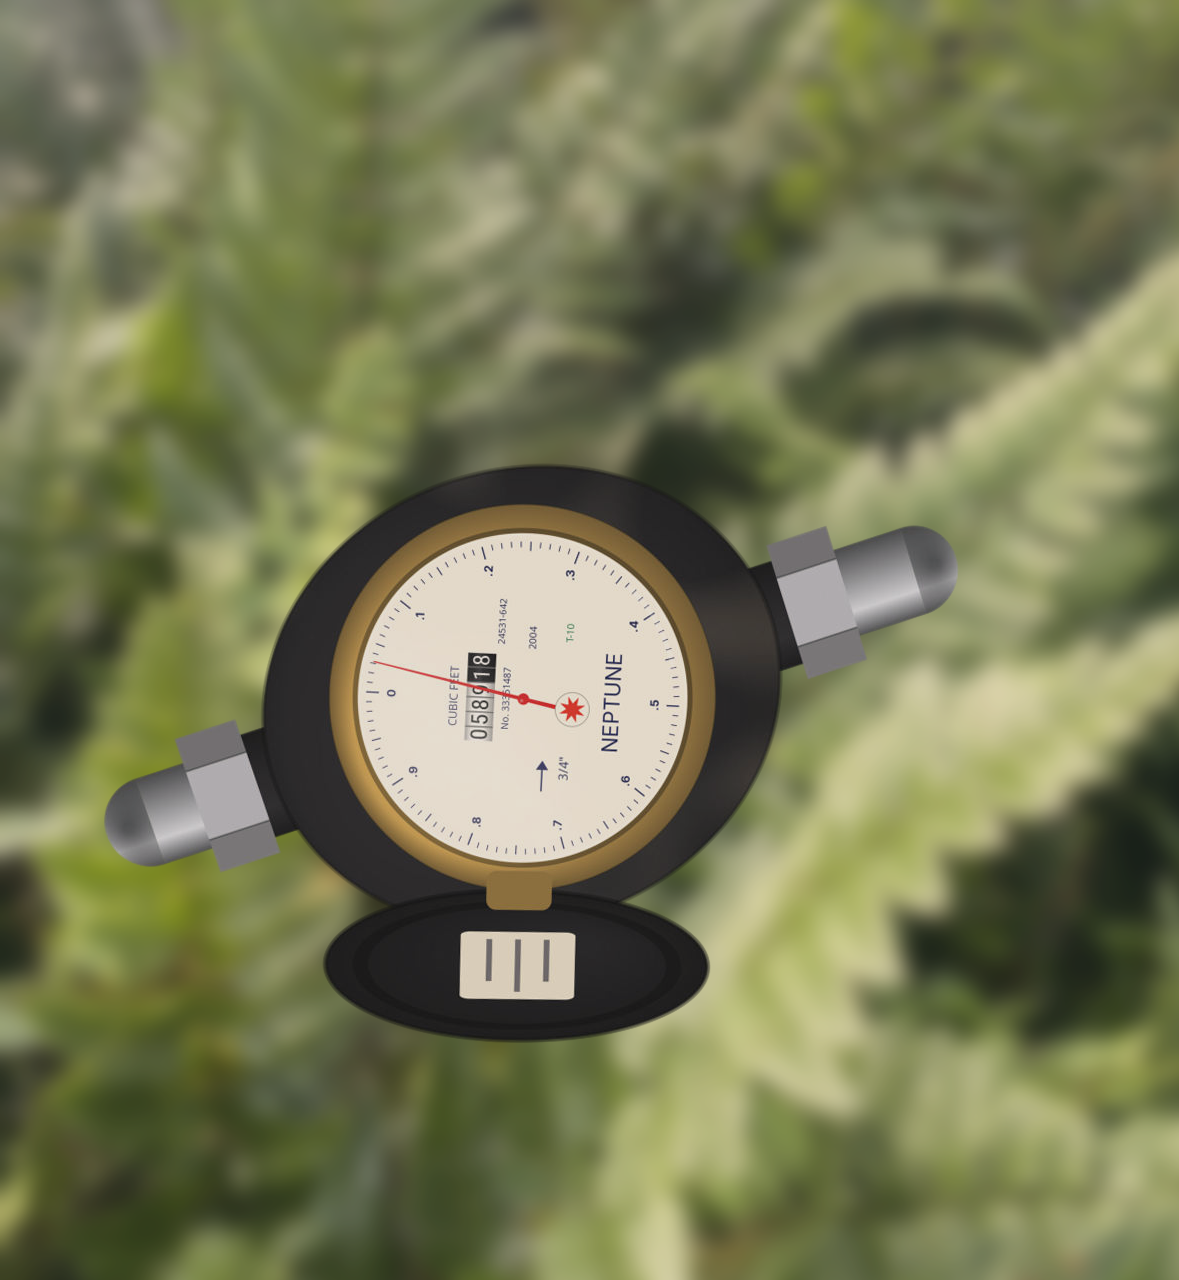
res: 58918.03
